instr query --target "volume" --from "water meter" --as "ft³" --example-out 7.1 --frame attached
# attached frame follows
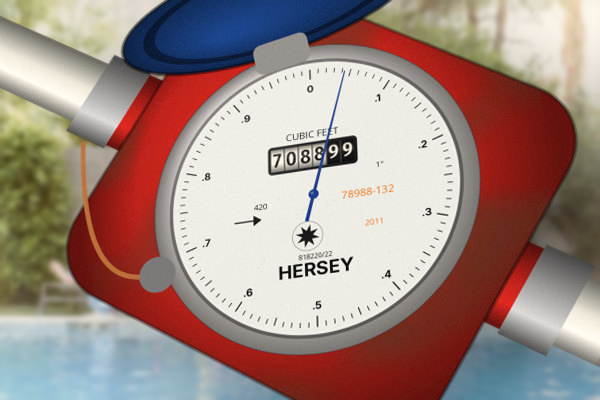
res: 708899.04
